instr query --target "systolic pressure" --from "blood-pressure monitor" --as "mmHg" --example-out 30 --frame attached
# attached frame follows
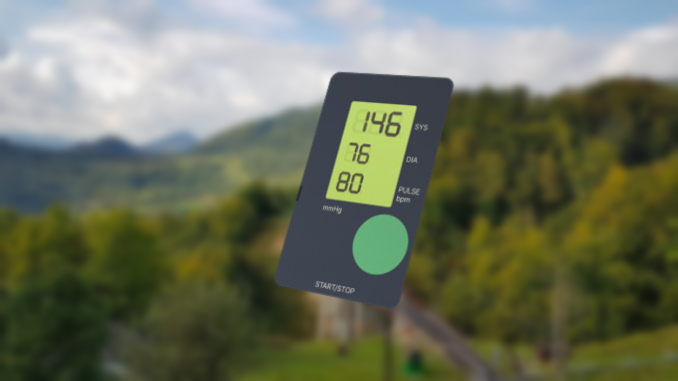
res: 146
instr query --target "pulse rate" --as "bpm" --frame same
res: 80
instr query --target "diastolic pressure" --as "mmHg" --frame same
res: 76
